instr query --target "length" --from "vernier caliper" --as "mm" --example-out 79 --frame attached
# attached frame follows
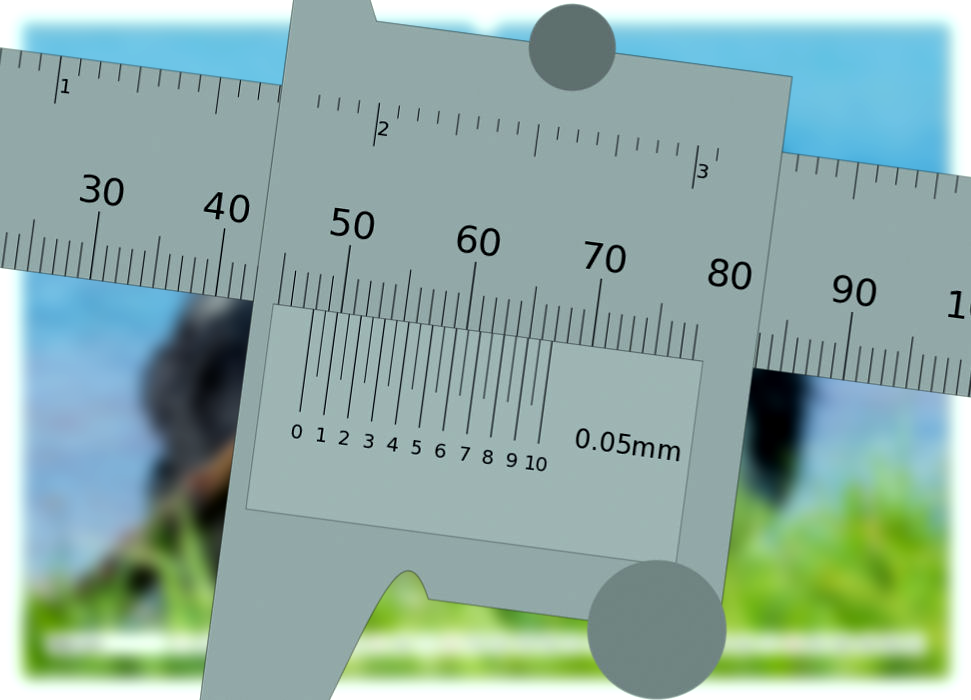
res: 47.8
